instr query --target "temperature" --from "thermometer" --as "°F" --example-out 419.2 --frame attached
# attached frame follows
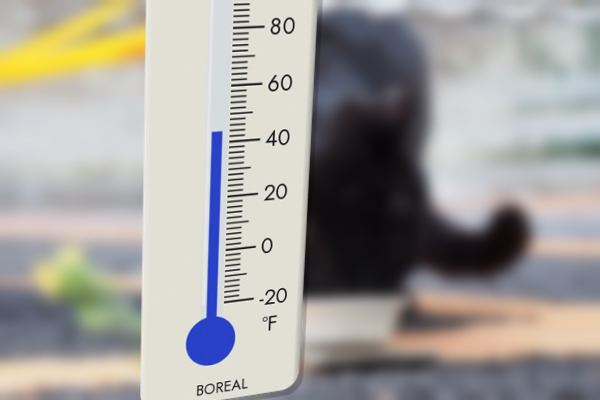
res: 44
